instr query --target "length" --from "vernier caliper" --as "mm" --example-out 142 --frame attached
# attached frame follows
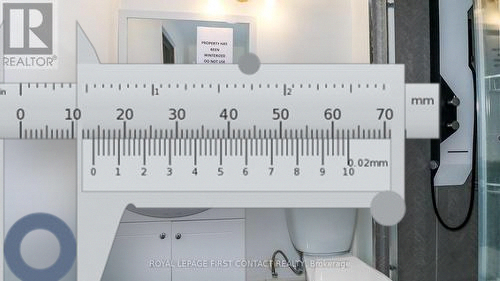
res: 14.0
